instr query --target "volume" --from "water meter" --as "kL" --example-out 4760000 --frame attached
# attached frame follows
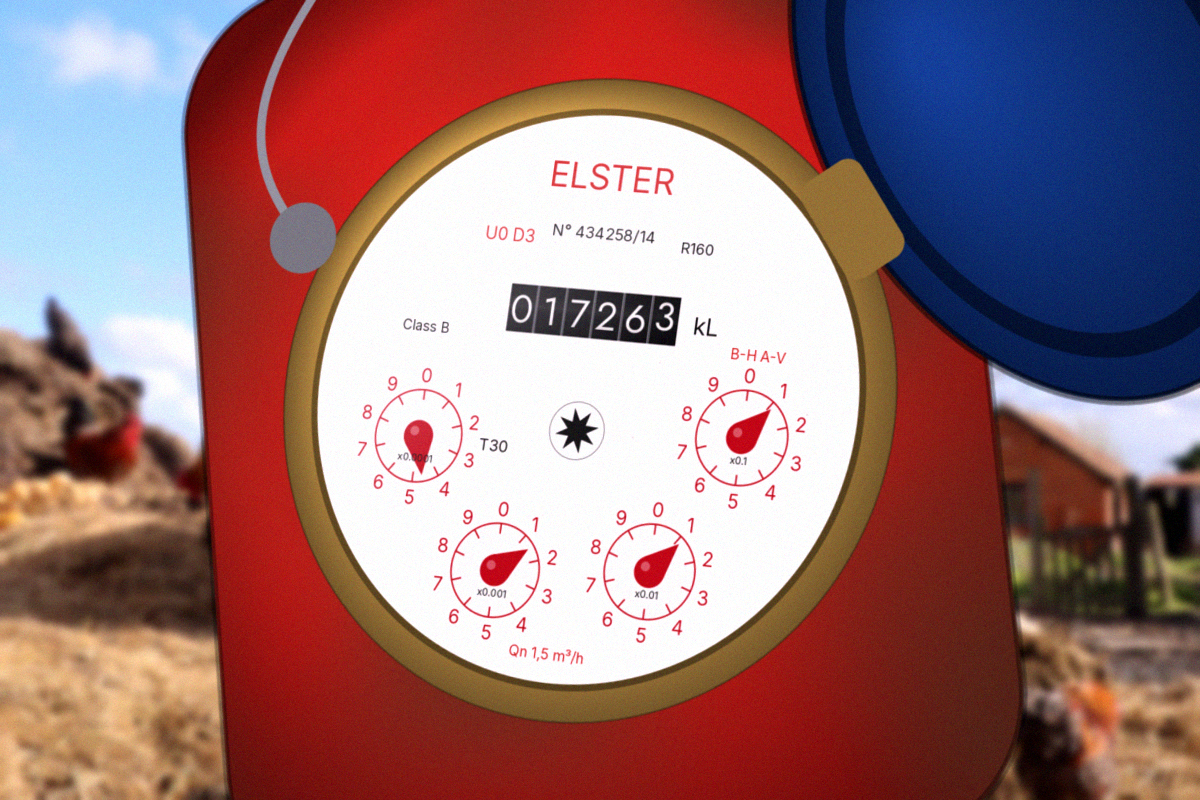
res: 17263.1114
